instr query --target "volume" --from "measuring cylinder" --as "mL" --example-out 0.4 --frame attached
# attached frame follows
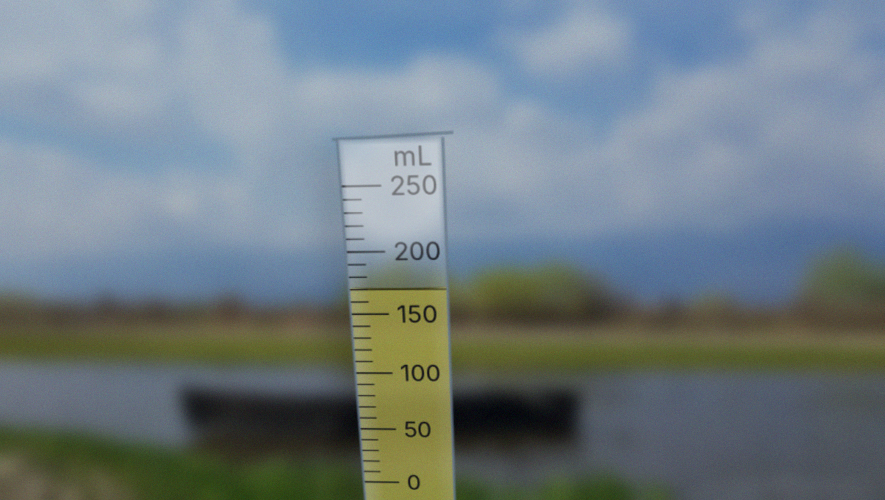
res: 170
